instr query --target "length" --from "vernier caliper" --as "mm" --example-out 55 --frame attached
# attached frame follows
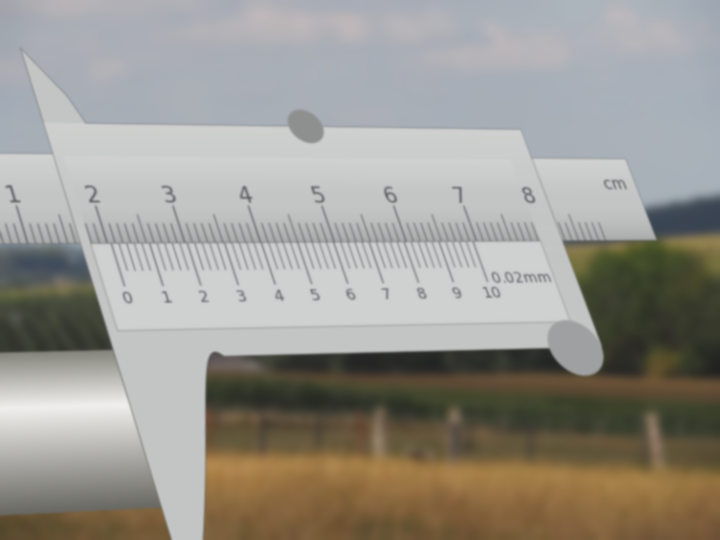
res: 20.5
